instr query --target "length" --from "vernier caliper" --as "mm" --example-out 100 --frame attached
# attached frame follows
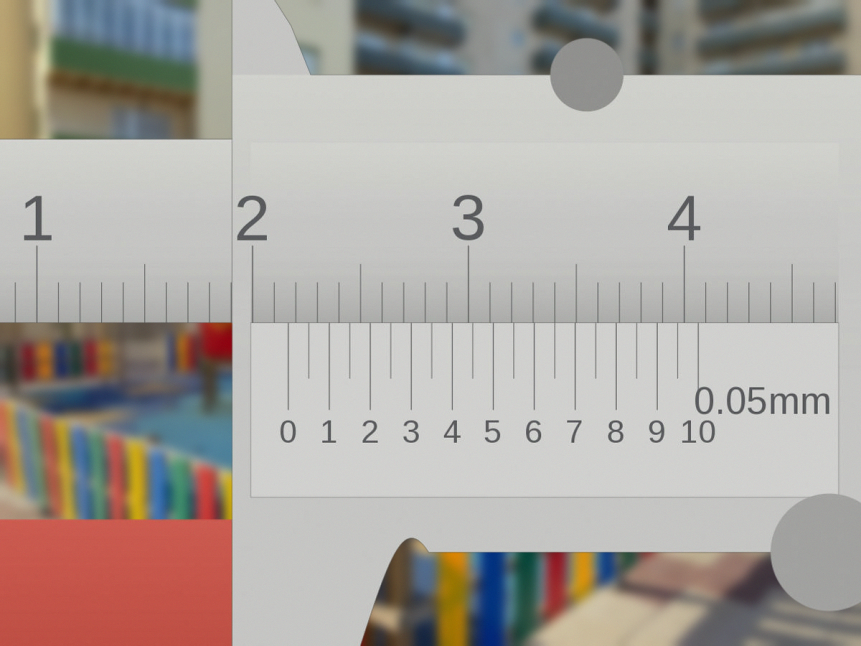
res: 21.65
